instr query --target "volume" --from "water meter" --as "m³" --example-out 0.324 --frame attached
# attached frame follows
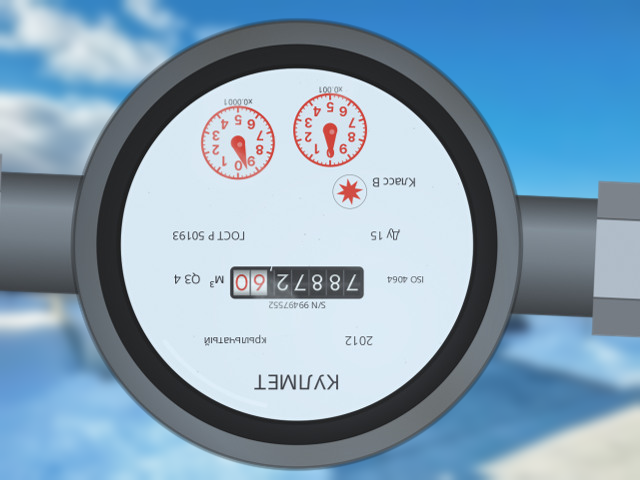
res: 78872.5999
